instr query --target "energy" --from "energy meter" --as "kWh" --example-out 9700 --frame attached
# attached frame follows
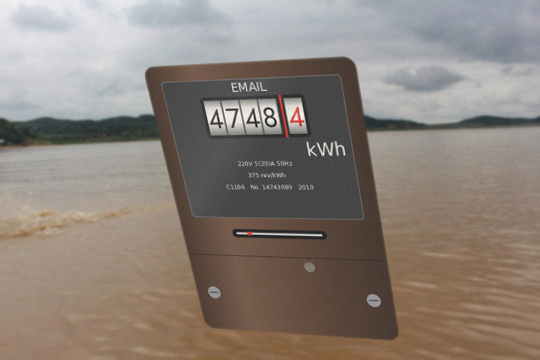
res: 4748.4
